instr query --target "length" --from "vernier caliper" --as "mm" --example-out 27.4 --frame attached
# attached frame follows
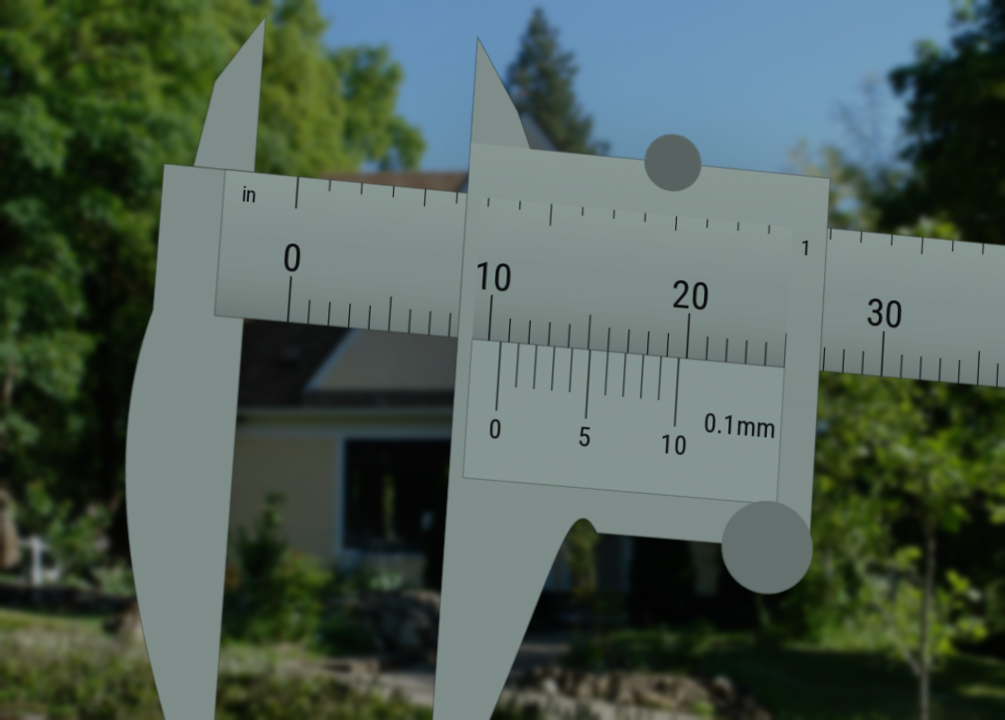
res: 10.6
